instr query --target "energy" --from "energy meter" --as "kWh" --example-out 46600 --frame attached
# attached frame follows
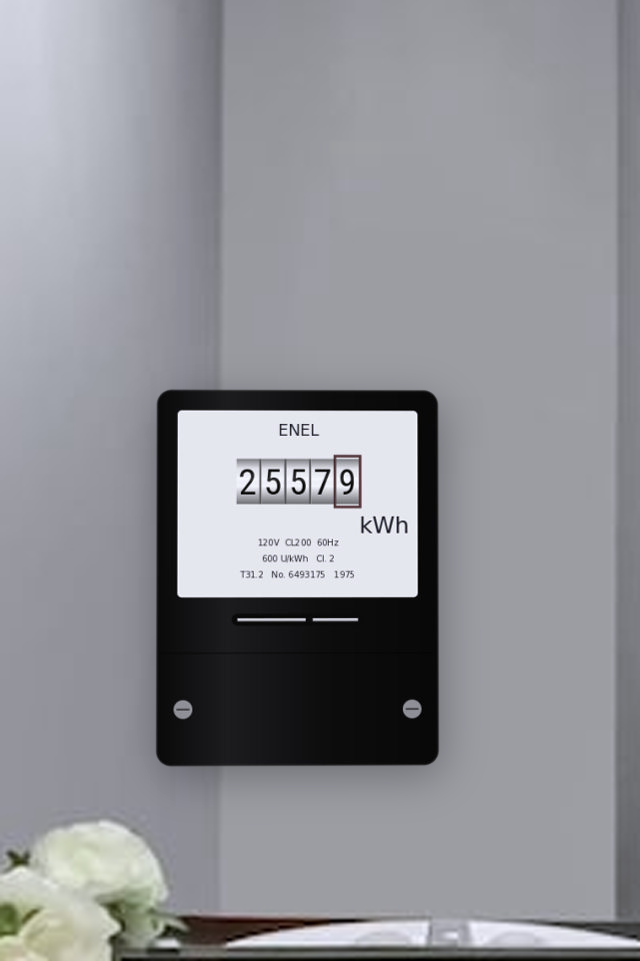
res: 2557.9
